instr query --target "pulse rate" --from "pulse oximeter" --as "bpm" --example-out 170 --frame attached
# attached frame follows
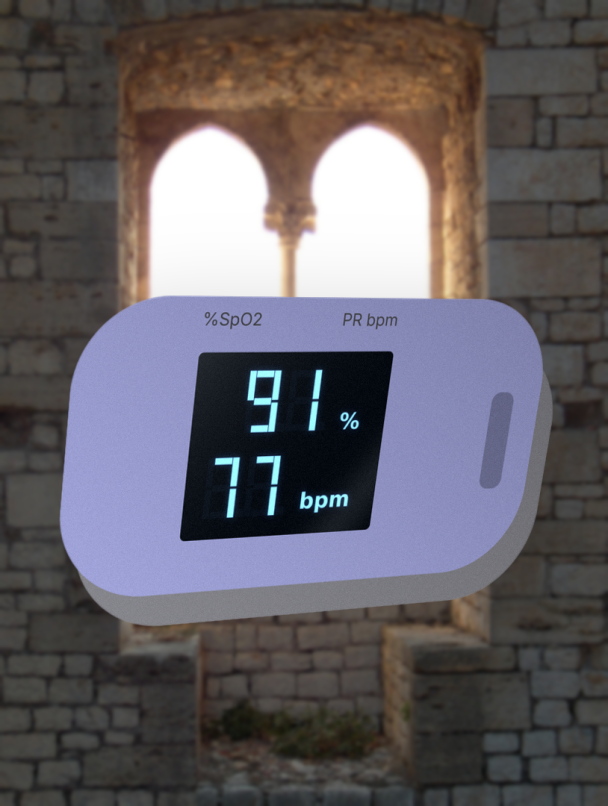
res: 77
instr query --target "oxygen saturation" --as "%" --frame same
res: 91
